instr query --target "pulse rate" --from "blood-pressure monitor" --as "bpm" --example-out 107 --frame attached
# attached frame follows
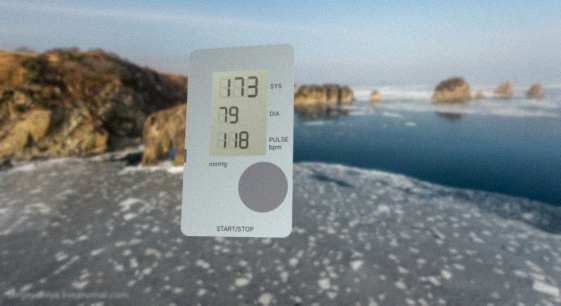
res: 118
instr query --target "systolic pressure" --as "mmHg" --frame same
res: 173
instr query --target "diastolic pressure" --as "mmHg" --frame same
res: 79
